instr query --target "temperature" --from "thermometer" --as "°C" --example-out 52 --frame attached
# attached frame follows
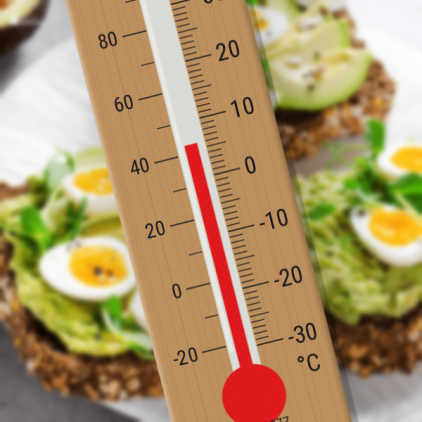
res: 6
